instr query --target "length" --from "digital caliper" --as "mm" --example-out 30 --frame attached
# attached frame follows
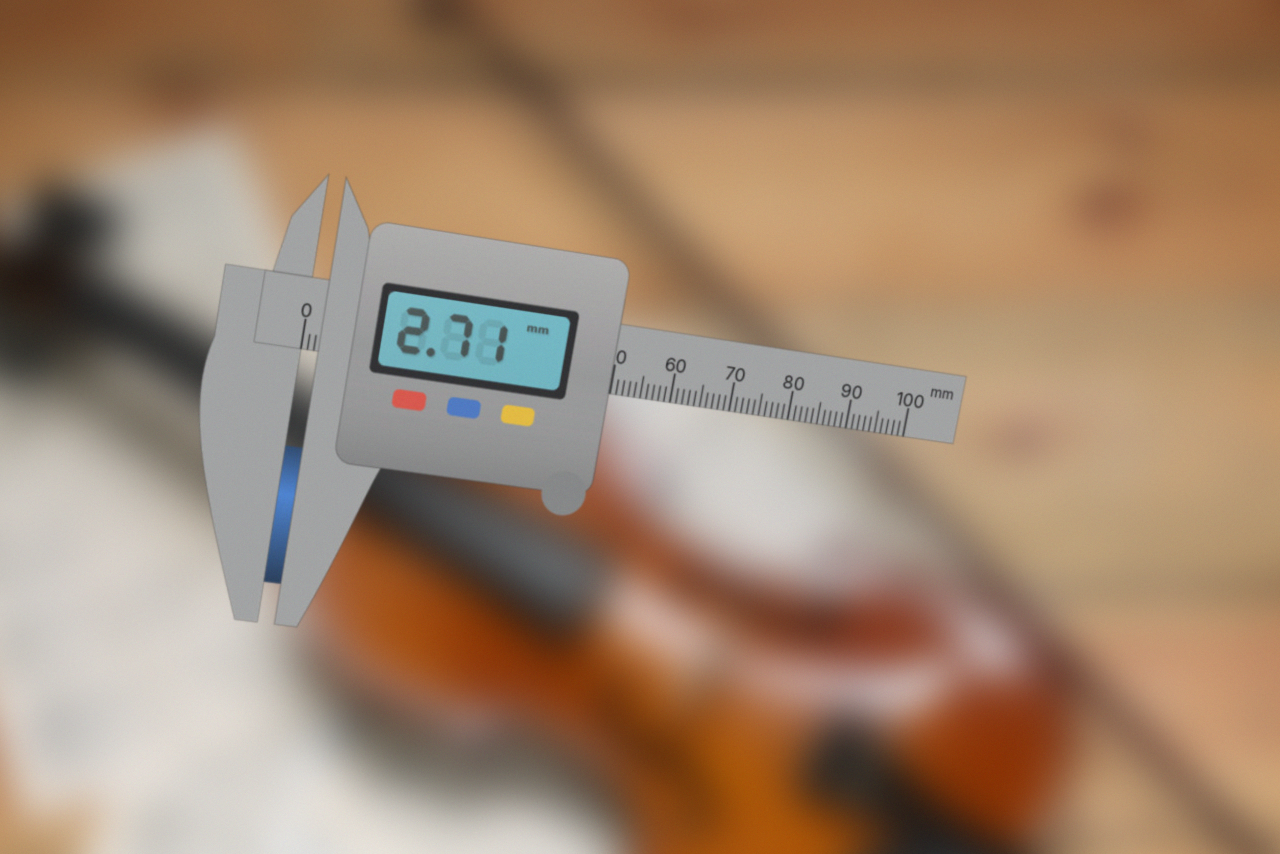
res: 2.71
